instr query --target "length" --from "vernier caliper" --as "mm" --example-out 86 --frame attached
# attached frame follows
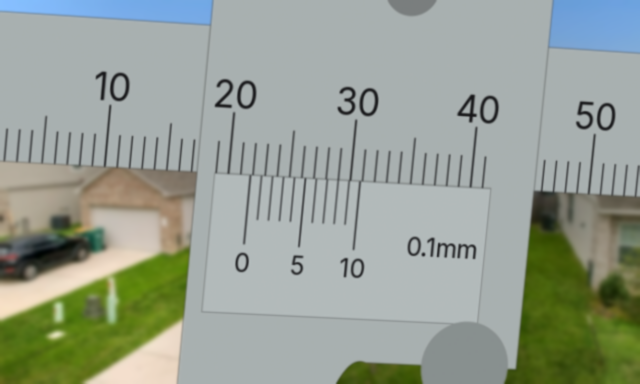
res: 21.8
